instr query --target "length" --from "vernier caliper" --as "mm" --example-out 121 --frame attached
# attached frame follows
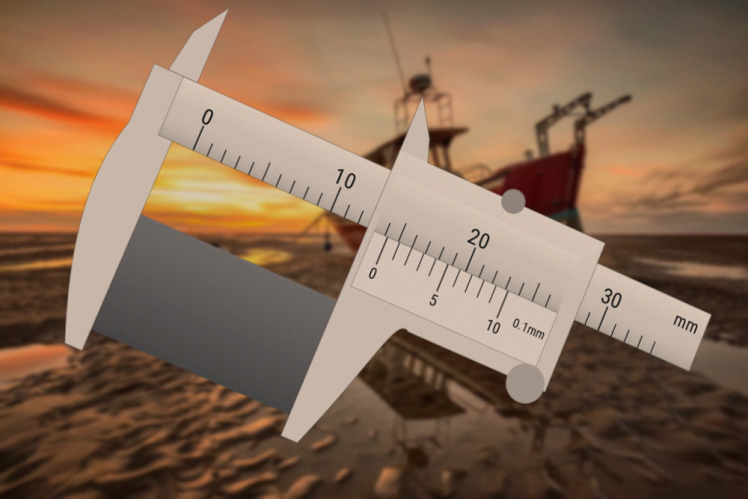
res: 14.2
